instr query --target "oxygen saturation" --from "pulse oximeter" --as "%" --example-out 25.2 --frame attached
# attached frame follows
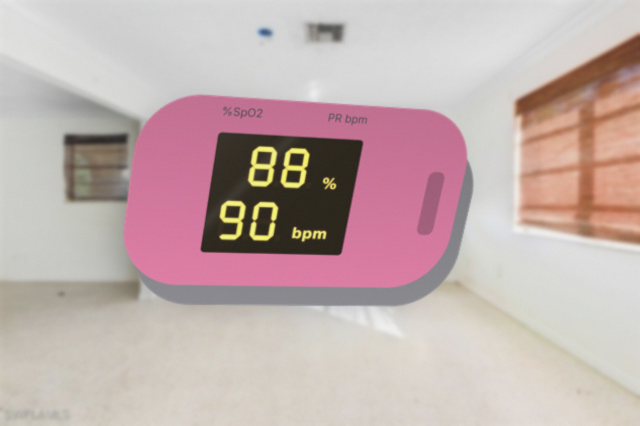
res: 88
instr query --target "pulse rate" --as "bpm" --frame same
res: 90
